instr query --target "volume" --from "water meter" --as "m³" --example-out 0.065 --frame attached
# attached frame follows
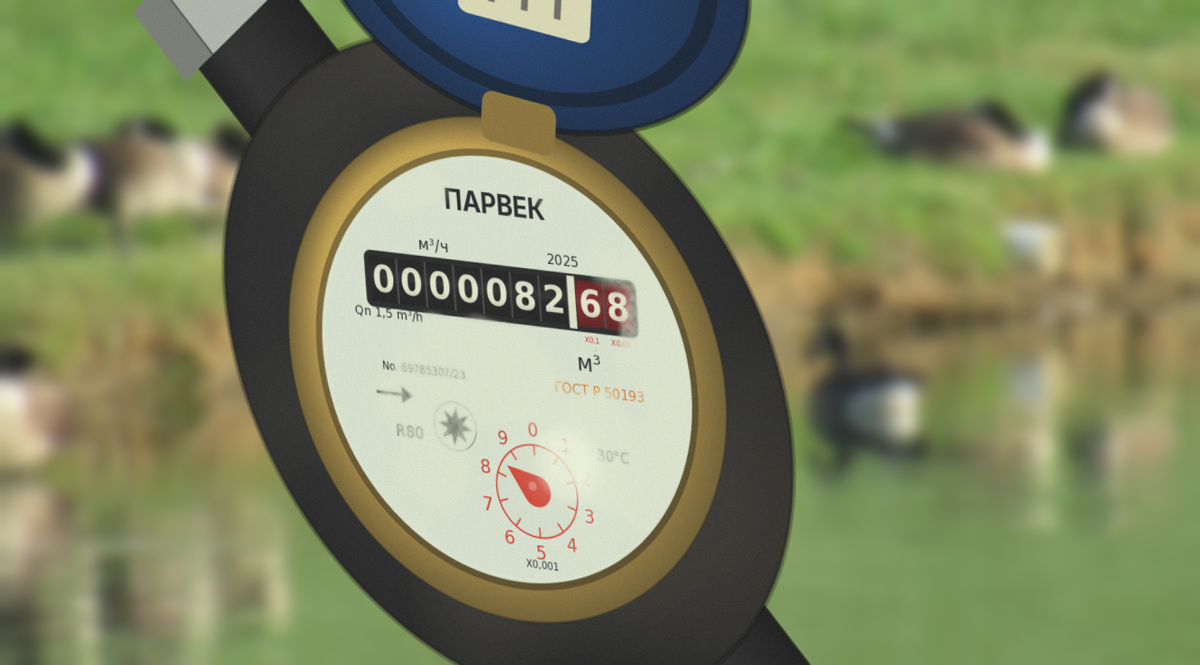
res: 82.688
